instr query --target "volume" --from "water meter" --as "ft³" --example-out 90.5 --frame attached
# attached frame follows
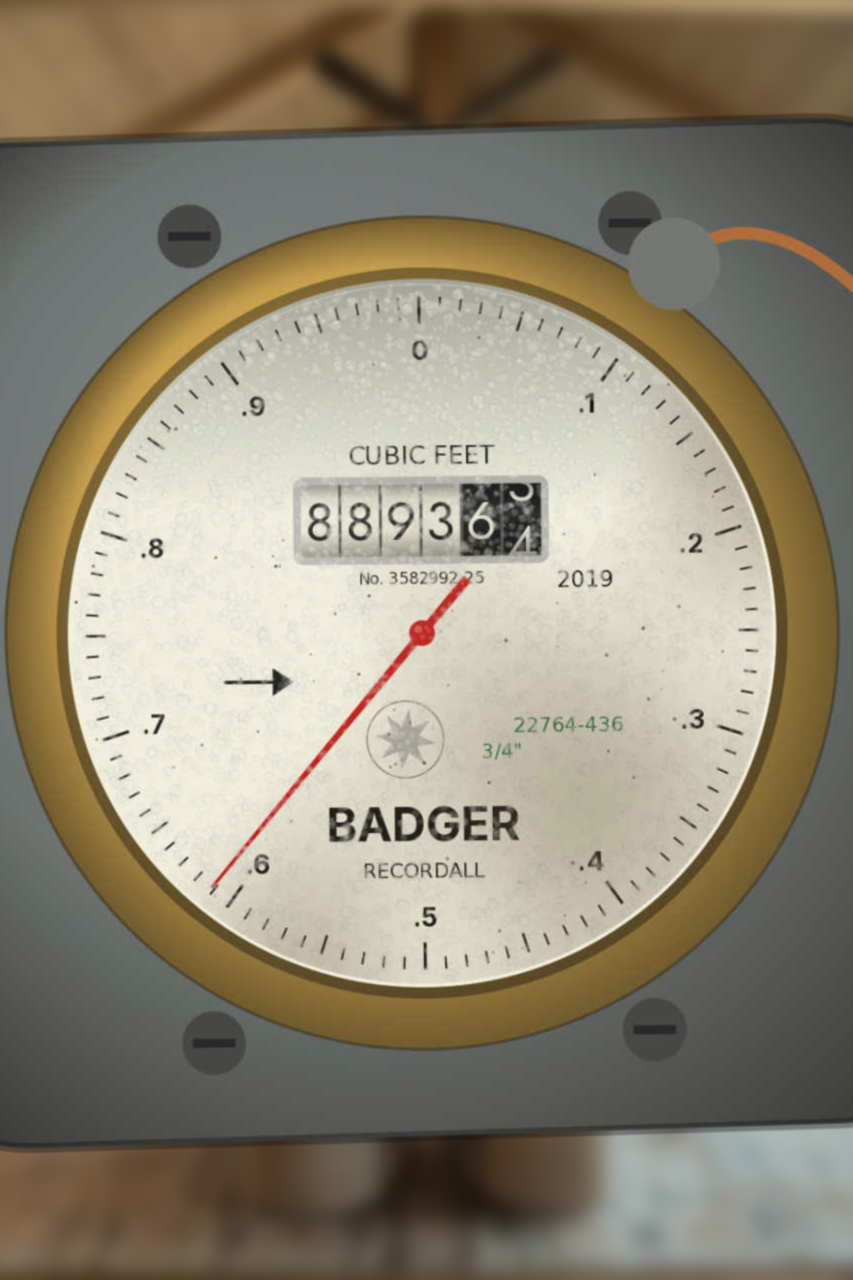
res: 889363.61
